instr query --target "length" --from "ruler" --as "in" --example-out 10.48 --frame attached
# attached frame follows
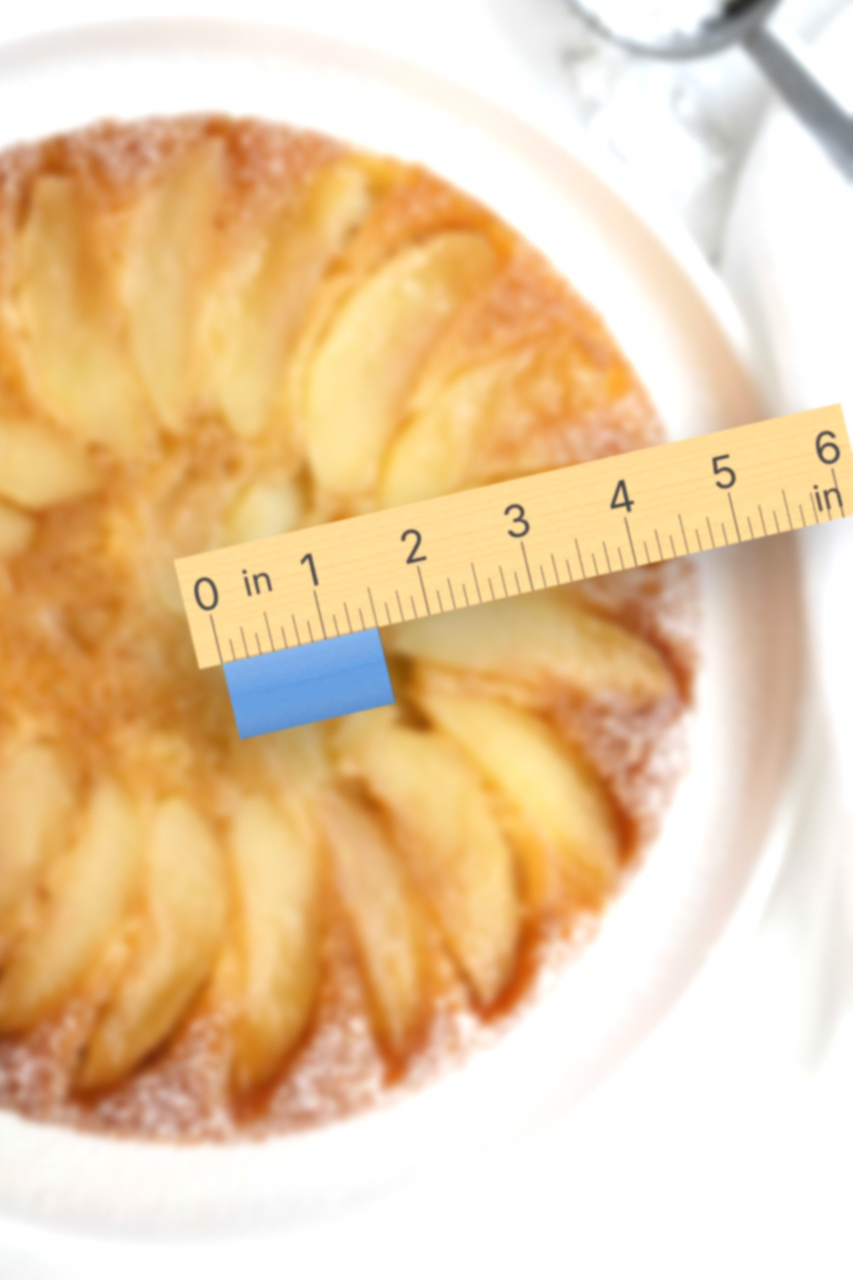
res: 1.5
